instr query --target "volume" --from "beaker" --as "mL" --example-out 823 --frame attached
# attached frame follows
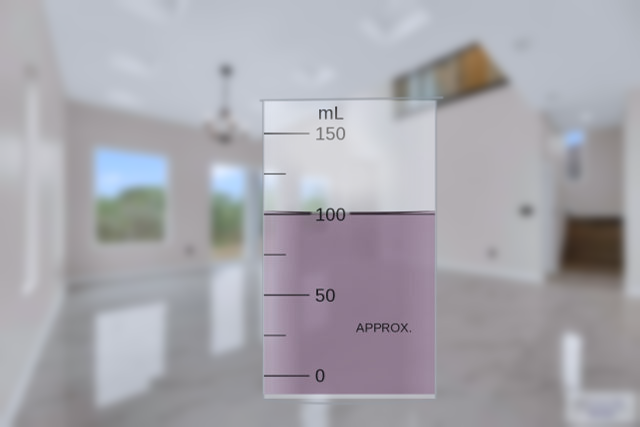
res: 100
